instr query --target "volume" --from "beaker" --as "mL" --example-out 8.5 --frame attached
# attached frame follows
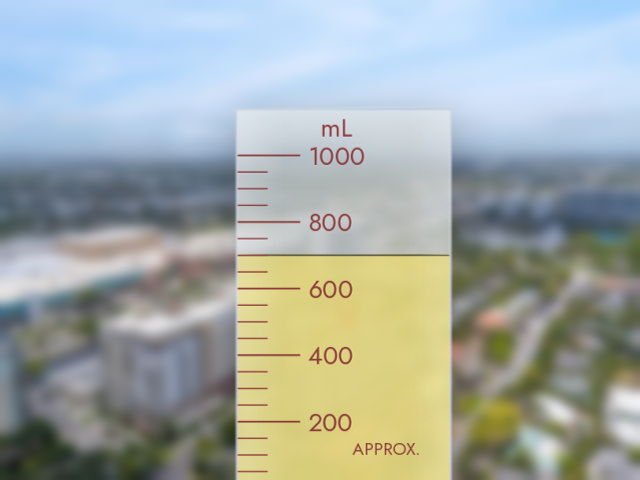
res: 700
